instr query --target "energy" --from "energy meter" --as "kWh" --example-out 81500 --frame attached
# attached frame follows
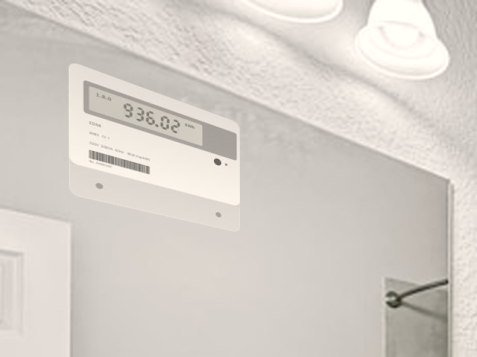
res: 936.02
